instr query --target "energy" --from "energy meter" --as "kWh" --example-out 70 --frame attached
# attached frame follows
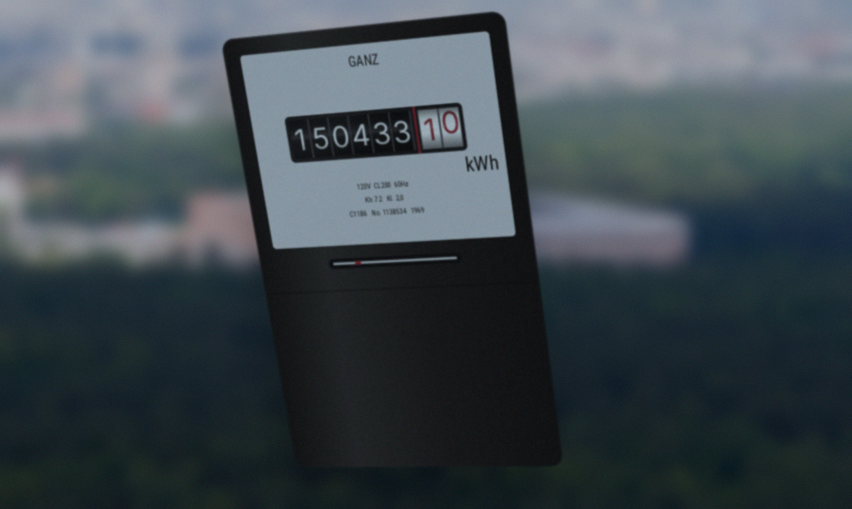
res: 150433.10
